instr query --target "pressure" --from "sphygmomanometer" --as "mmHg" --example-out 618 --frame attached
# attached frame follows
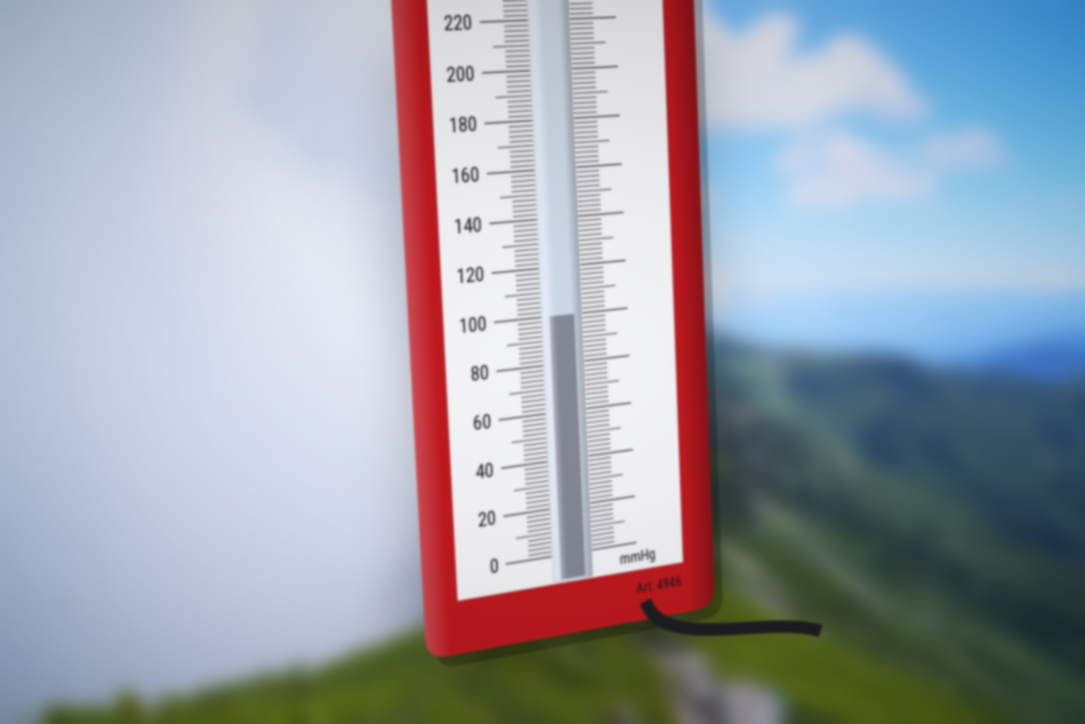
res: 100
